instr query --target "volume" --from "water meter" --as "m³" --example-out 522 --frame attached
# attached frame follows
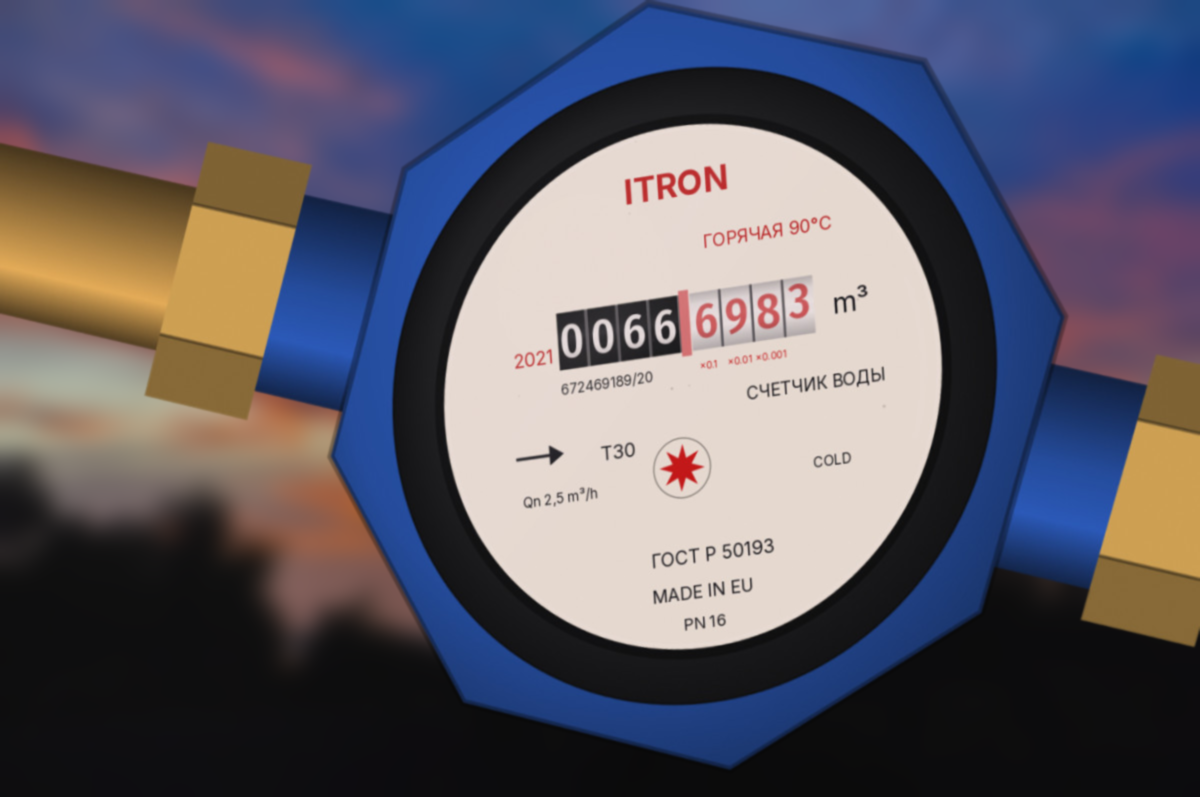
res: 66.6983
